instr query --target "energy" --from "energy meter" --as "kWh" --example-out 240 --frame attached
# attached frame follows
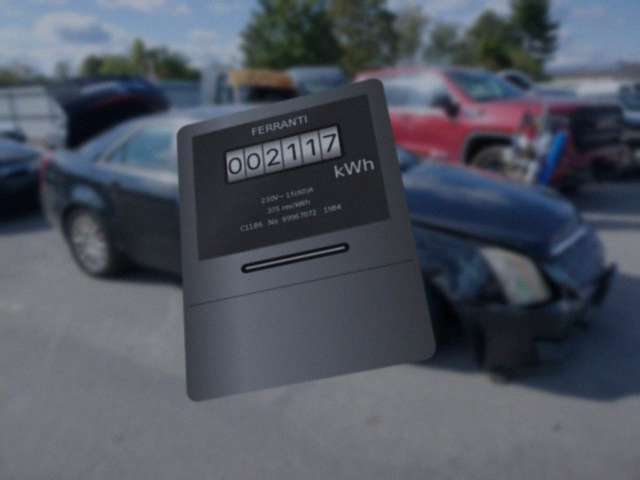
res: 2117
